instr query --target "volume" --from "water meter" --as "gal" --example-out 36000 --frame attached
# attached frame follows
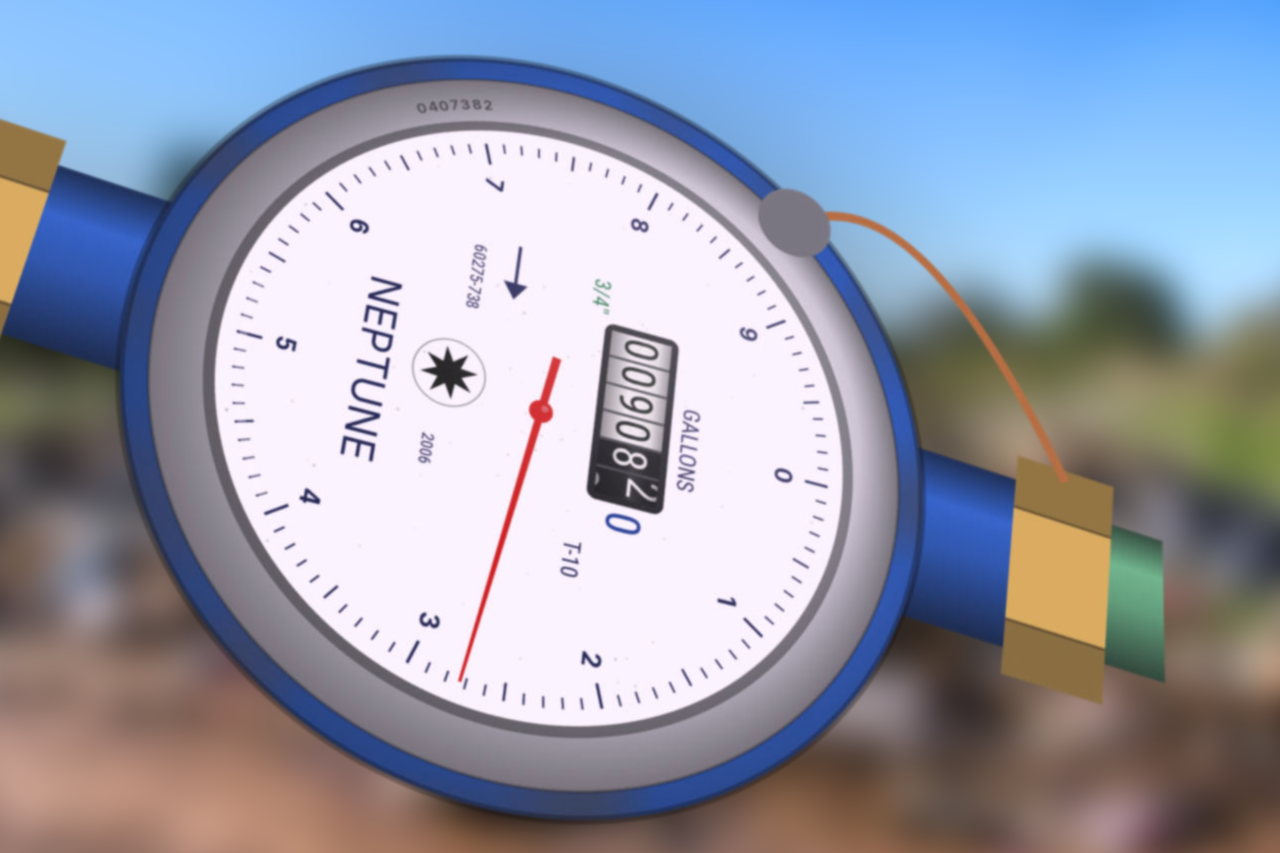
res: 90822.7
